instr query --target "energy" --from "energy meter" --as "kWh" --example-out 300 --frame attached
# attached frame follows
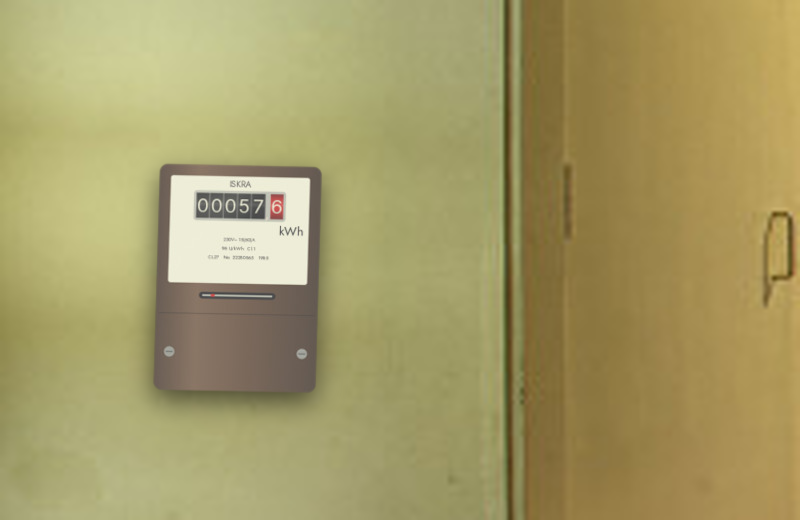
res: 57.6
